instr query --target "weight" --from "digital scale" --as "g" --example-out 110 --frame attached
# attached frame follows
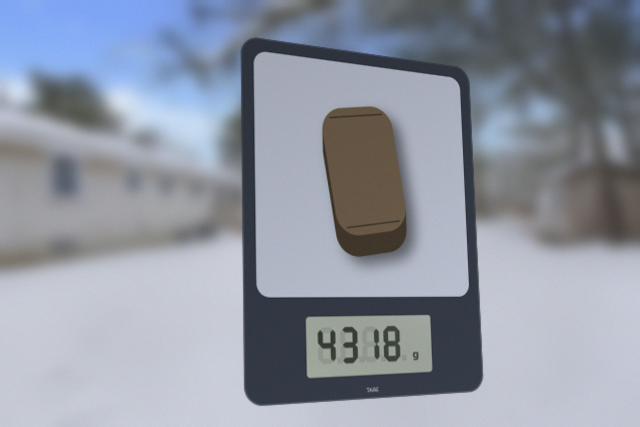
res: 4318
